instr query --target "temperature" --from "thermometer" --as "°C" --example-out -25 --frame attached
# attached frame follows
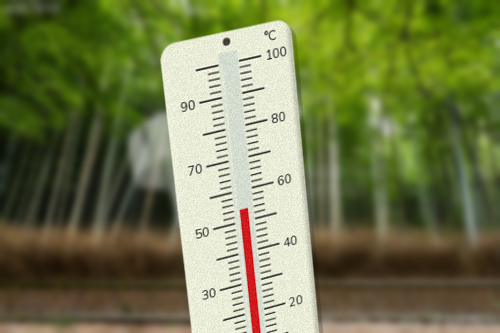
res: 54
